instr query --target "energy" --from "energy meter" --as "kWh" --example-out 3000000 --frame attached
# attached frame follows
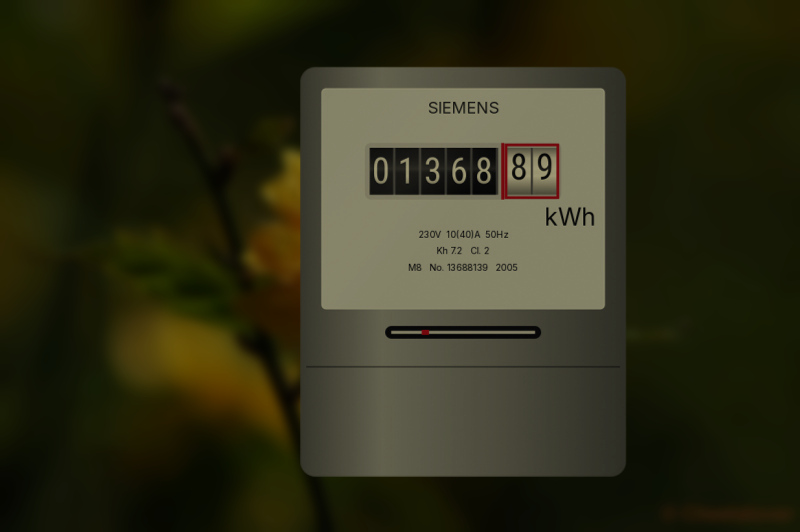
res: 1368.89
